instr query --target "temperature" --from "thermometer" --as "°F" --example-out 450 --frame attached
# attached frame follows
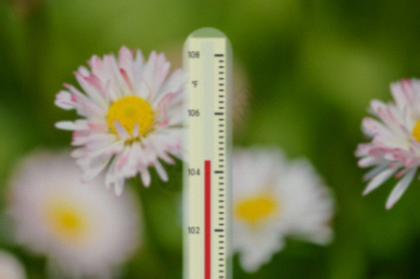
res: 104.4
